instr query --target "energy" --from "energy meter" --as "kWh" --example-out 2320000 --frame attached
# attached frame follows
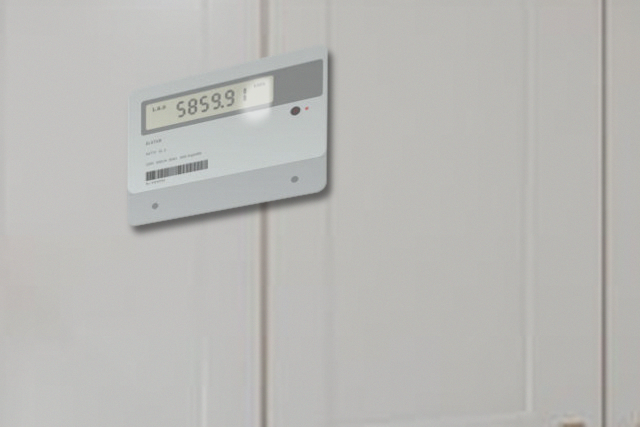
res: 5859.91
